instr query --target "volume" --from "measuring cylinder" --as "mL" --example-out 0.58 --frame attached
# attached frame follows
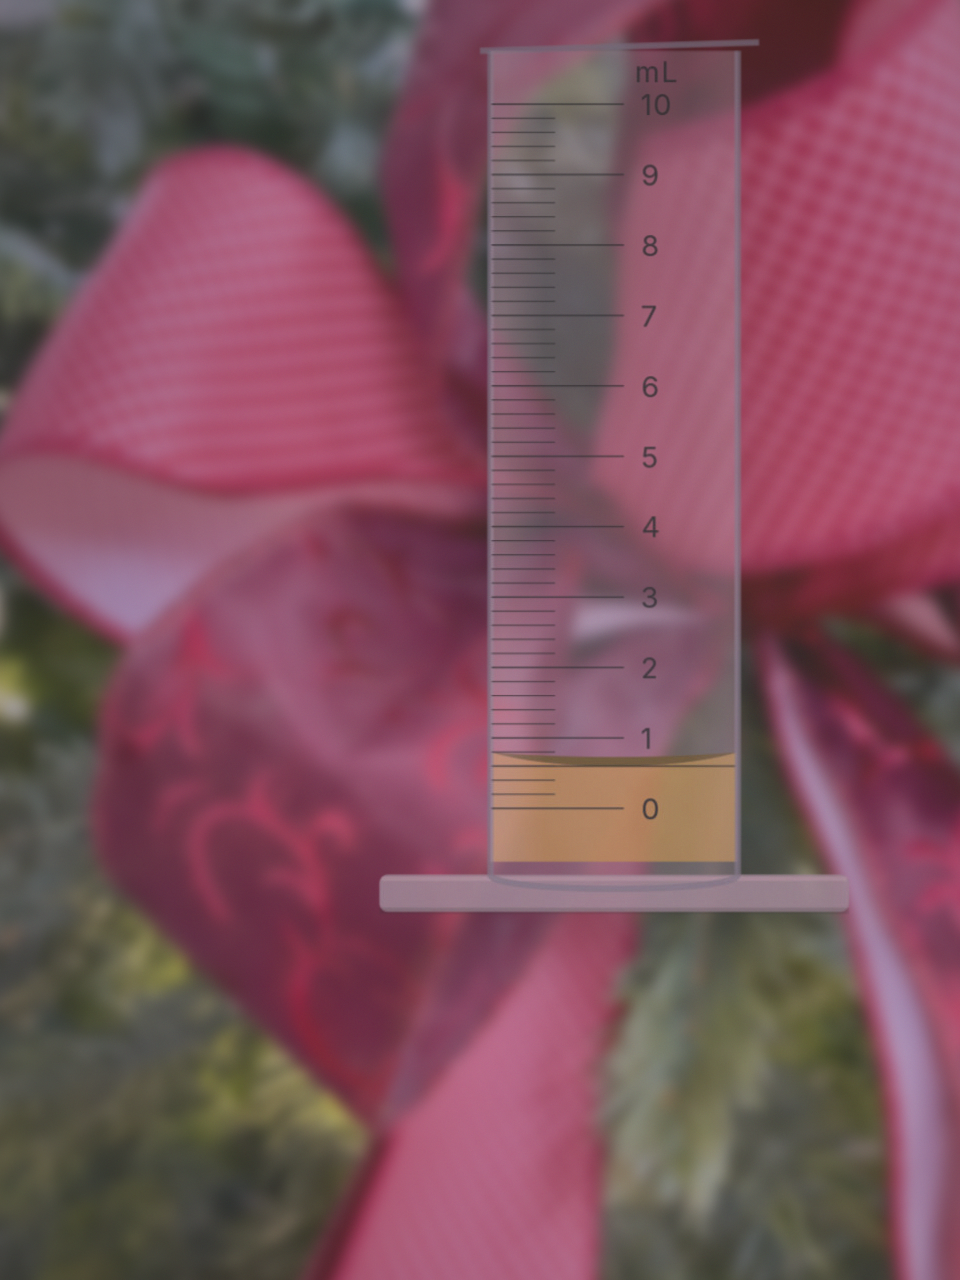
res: 0.6
